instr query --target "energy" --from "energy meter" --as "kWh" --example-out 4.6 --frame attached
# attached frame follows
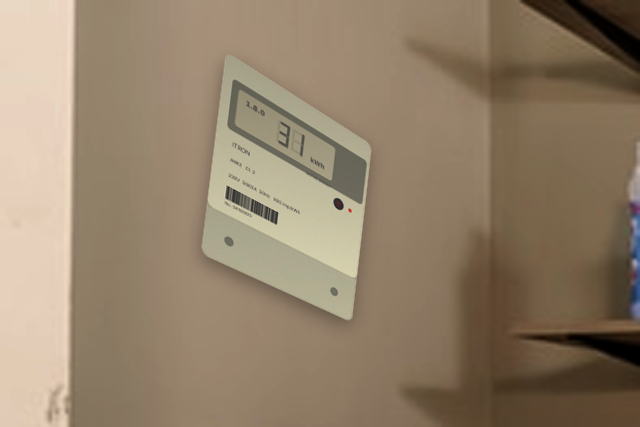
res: 31
